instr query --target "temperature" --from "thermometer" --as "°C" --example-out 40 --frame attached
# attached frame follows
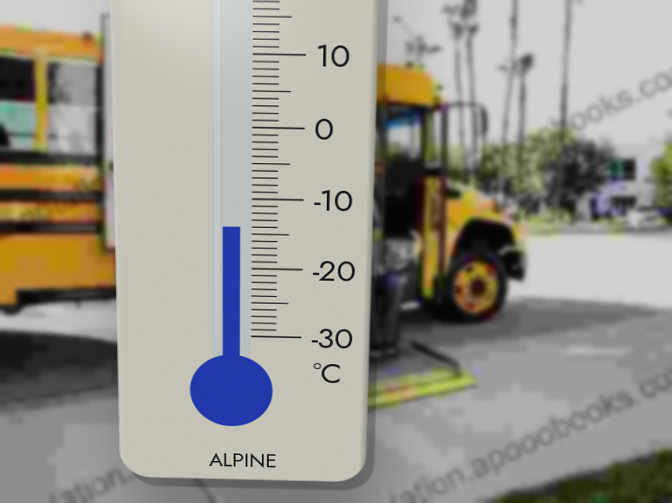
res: -14
